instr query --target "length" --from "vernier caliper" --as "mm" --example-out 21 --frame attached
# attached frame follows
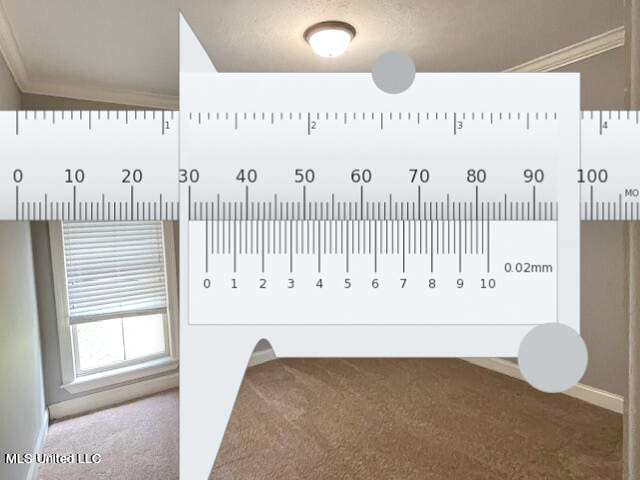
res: 33.0
